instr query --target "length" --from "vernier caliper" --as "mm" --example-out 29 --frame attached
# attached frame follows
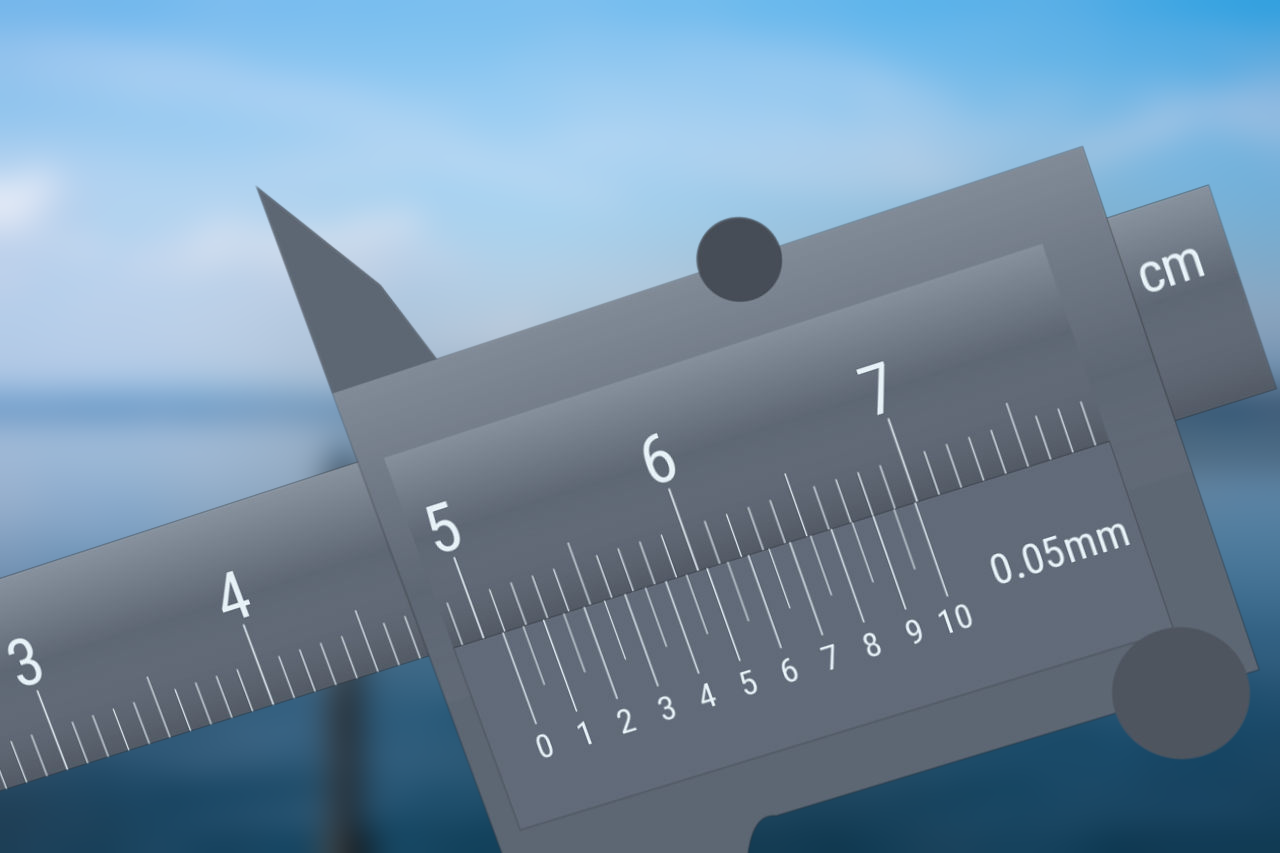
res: 50.9
